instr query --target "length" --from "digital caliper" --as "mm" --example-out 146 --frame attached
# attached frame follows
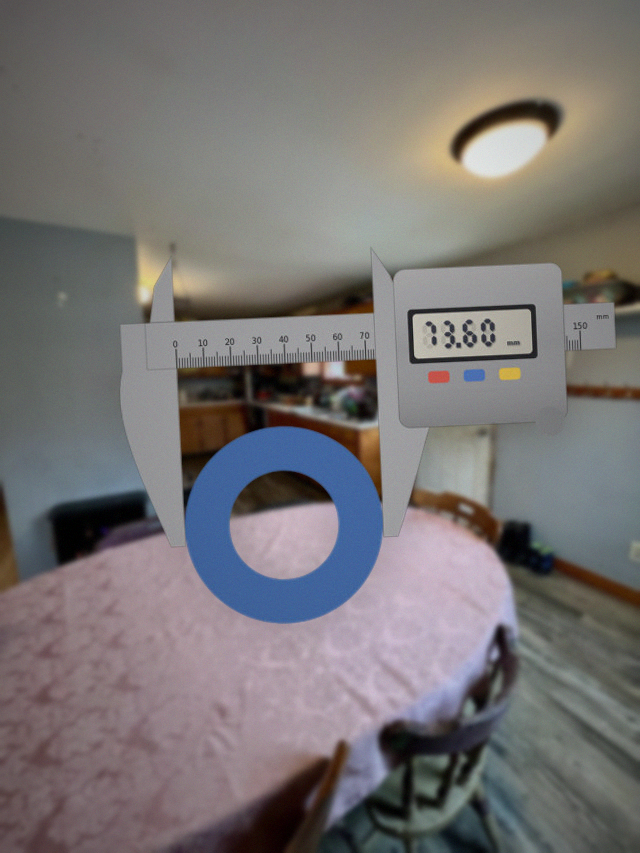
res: 73.60
